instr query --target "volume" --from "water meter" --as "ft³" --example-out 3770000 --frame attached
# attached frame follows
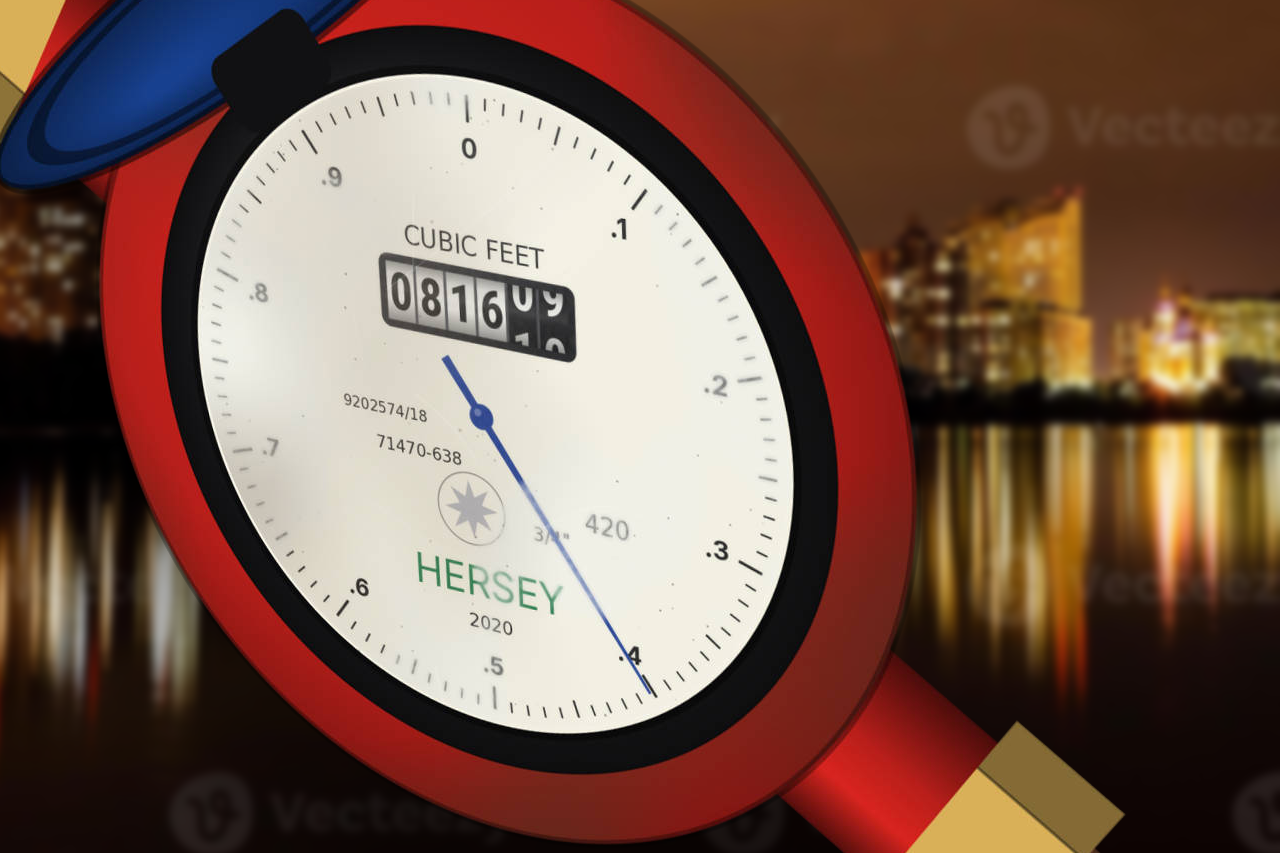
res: 81609.40
